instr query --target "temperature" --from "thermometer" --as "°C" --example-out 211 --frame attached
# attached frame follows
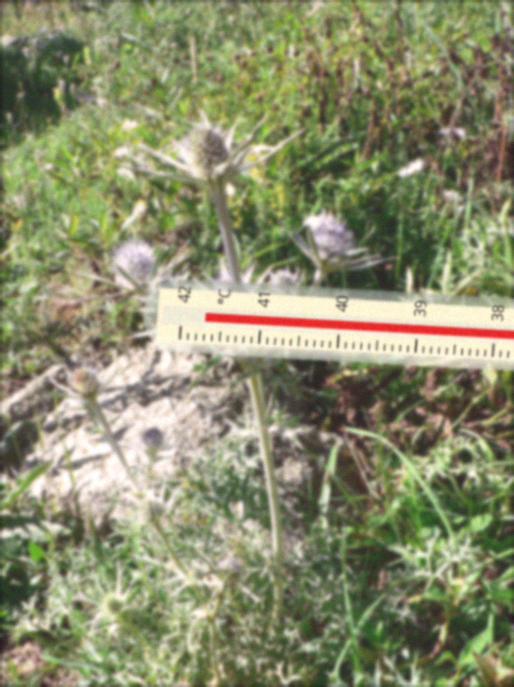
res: 41.7
